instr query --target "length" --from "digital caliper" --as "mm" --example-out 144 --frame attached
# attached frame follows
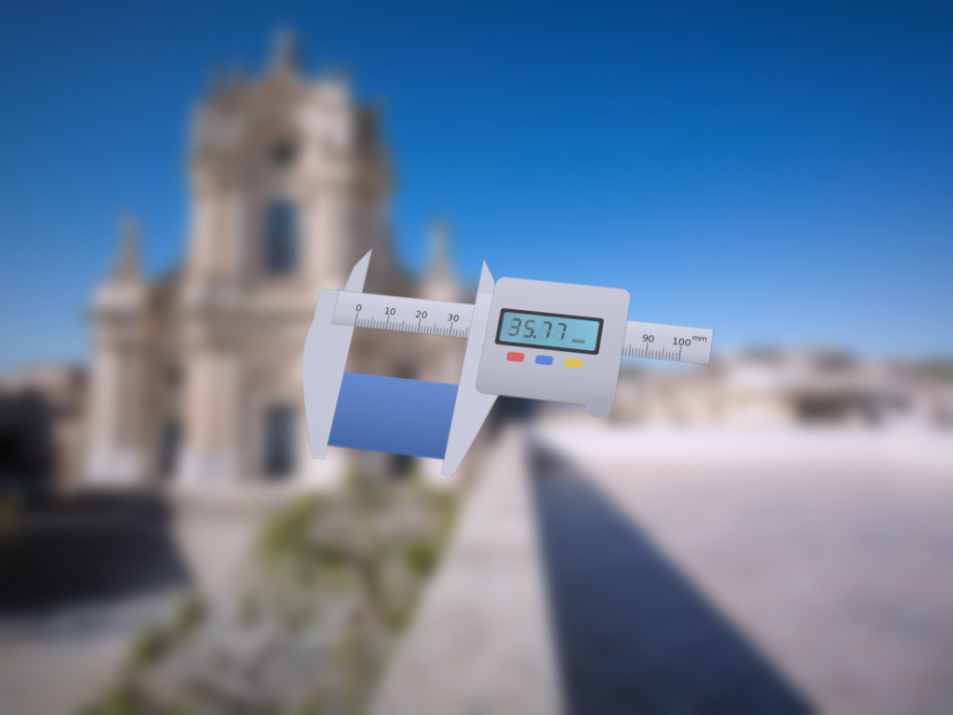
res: 35.77
